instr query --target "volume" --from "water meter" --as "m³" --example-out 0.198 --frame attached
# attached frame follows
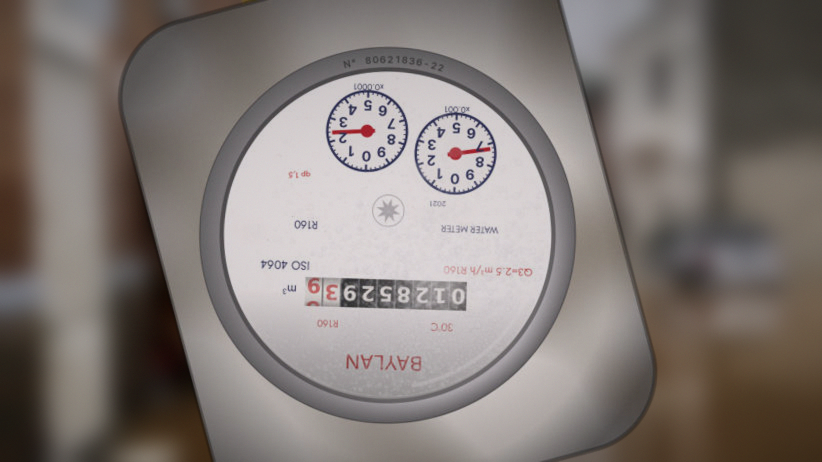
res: 128529.3872
